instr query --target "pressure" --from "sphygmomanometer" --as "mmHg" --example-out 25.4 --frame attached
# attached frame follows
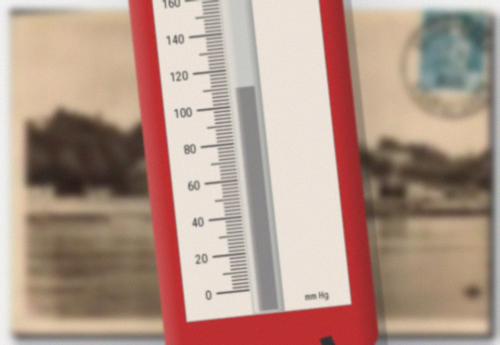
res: 110
